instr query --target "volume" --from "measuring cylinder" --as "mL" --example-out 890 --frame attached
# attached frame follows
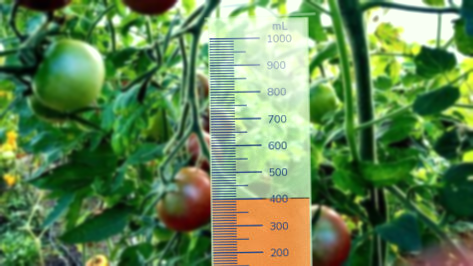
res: 400
